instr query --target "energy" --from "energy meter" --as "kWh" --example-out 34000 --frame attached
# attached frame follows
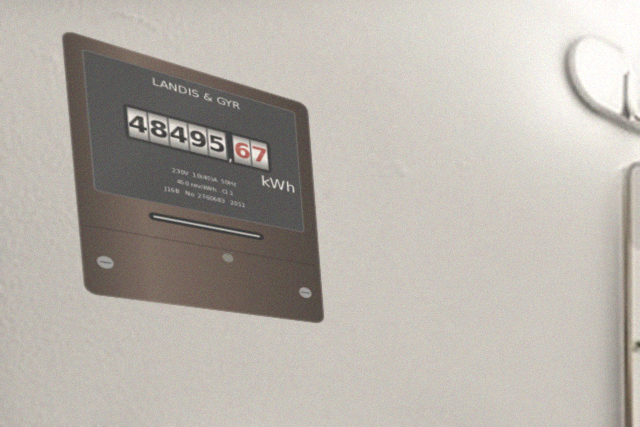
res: 48495.67
